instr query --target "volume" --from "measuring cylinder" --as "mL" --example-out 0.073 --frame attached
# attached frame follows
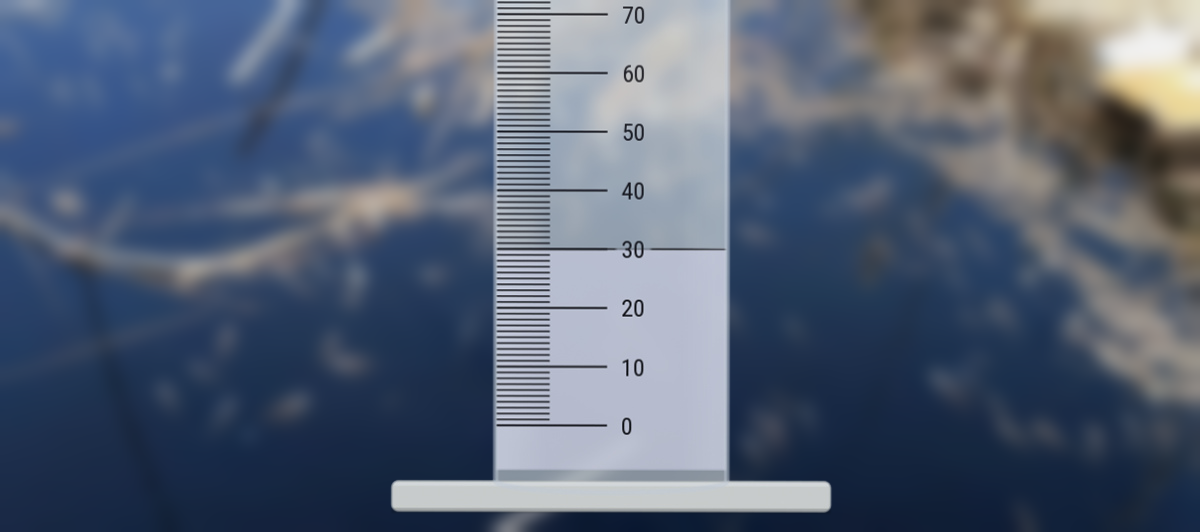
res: 30
